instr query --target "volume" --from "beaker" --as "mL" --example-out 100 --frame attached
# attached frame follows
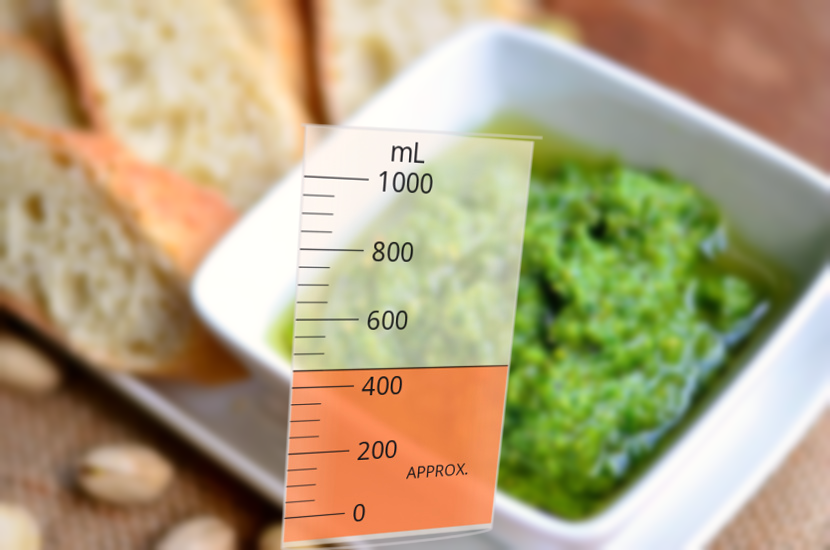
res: 450
